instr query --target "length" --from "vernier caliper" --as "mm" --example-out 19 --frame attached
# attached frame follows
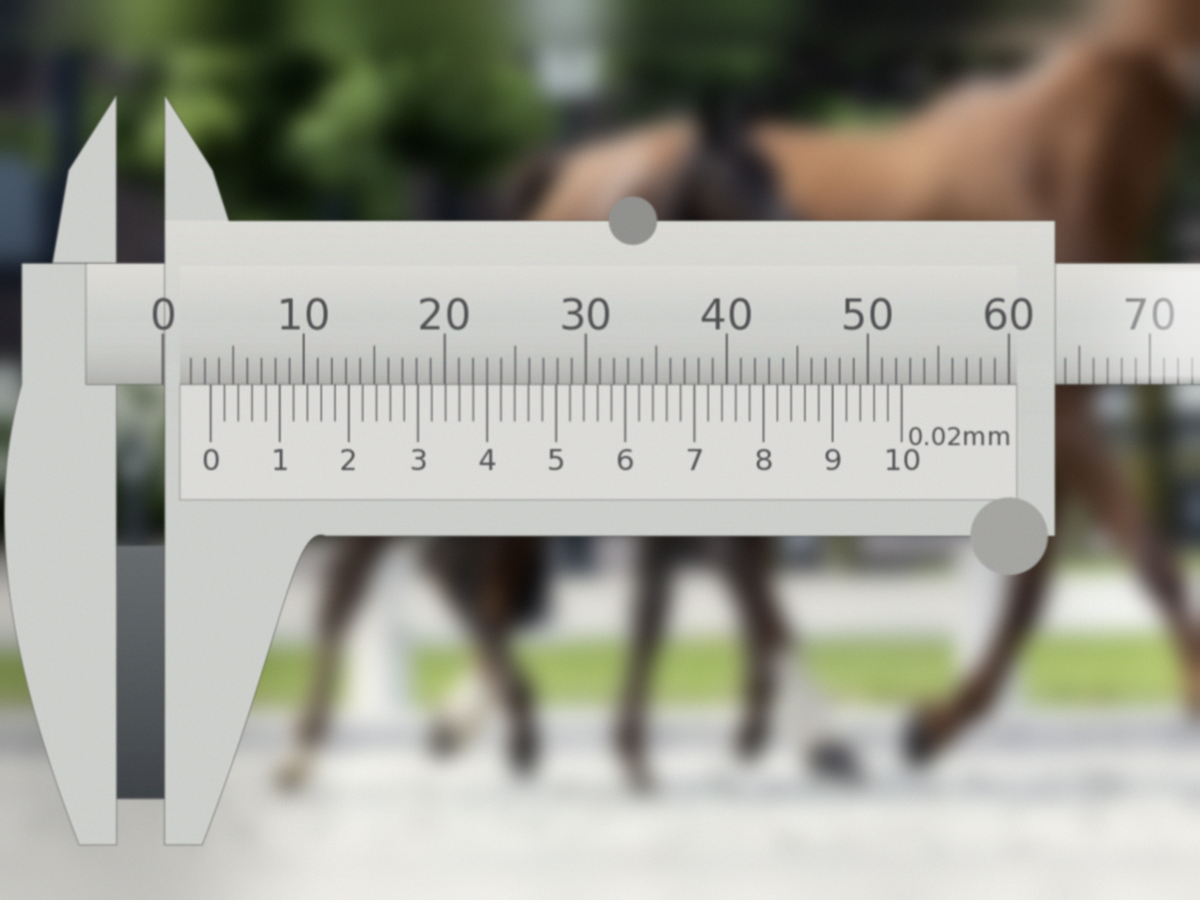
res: 3.4
